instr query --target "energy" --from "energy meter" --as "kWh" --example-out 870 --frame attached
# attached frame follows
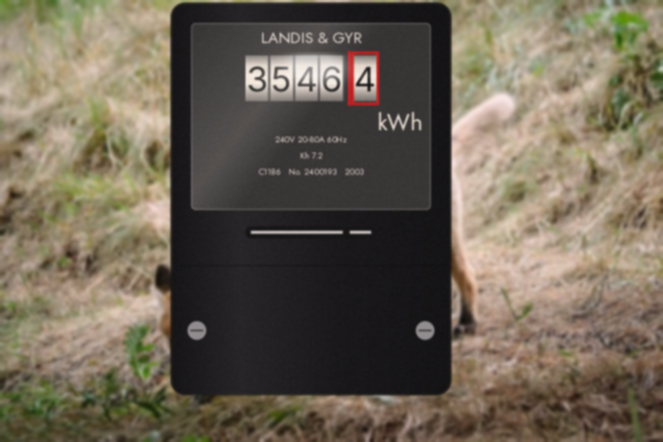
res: 3546.4
